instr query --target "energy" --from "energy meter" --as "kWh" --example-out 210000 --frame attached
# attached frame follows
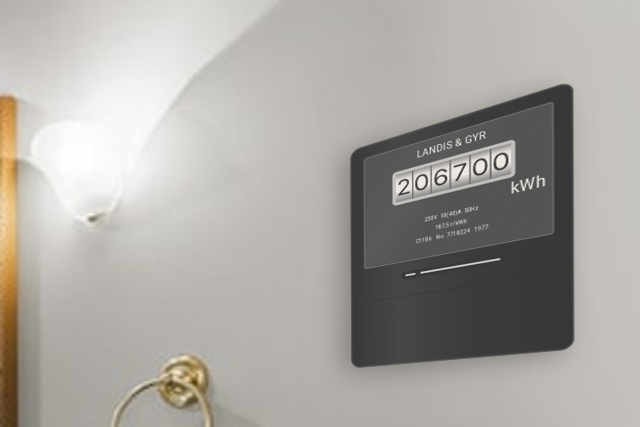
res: 206700
